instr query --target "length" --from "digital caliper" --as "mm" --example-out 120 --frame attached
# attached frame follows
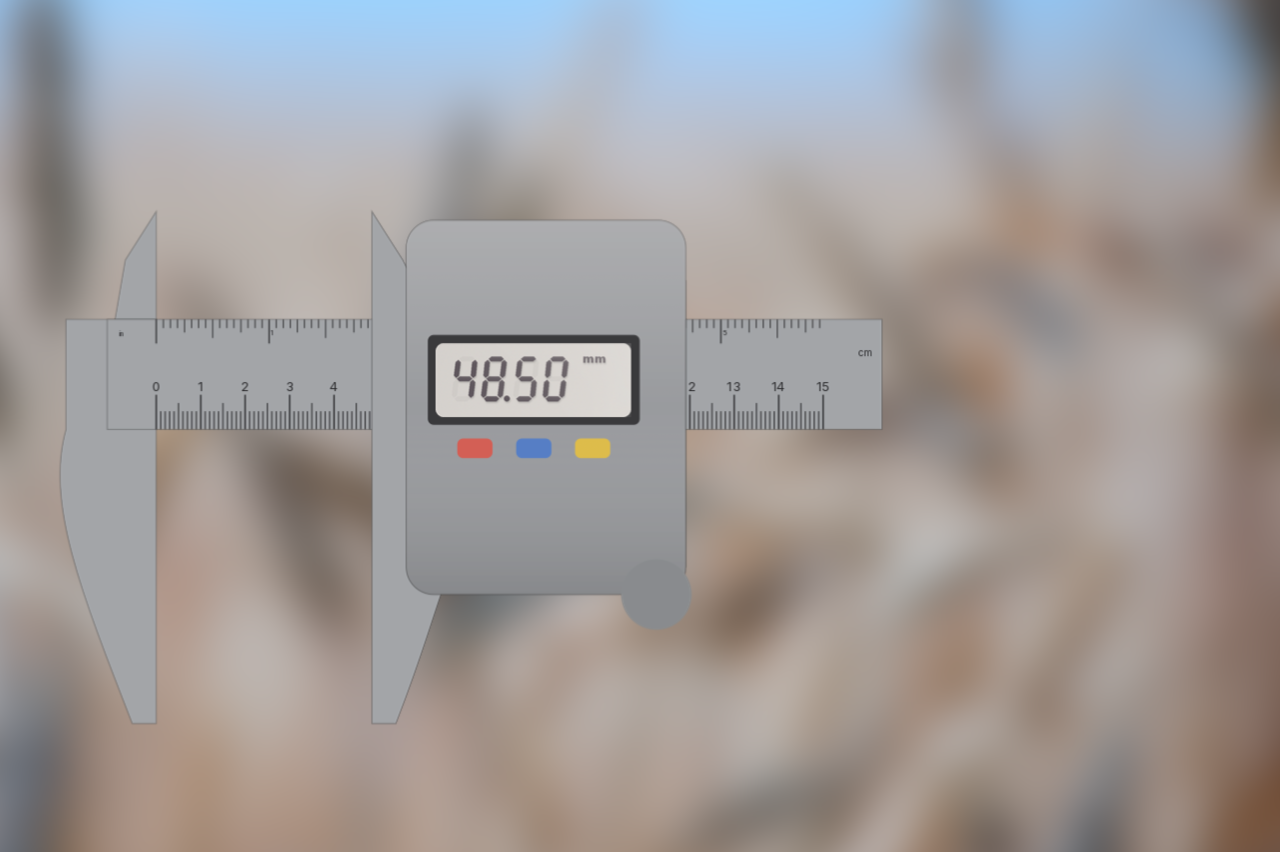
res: 48.50
